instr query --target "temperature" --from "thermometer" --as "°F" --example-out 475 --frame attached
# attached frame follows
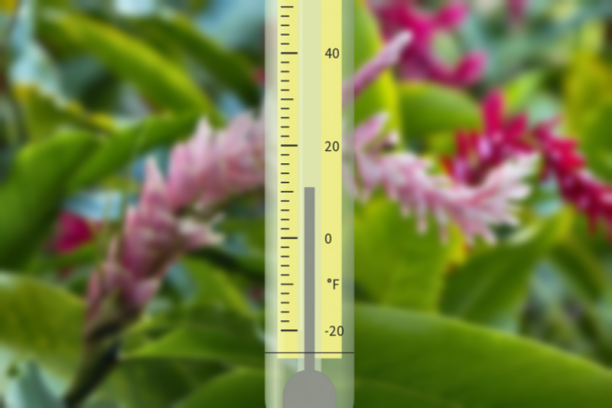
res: 11
